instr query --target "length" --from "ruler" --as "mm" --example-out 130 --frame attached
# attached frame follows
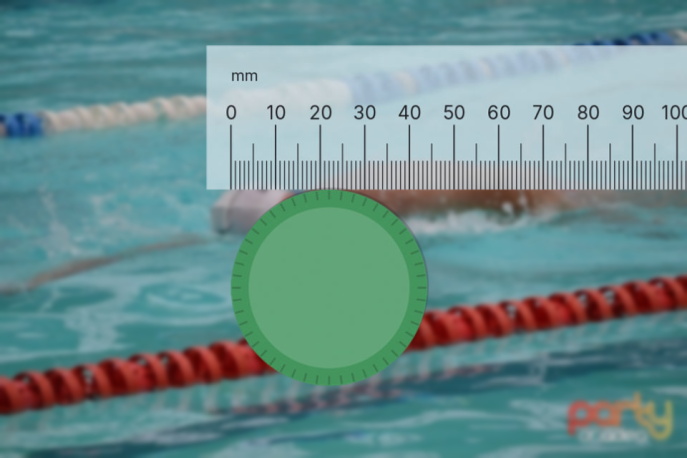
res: 44
